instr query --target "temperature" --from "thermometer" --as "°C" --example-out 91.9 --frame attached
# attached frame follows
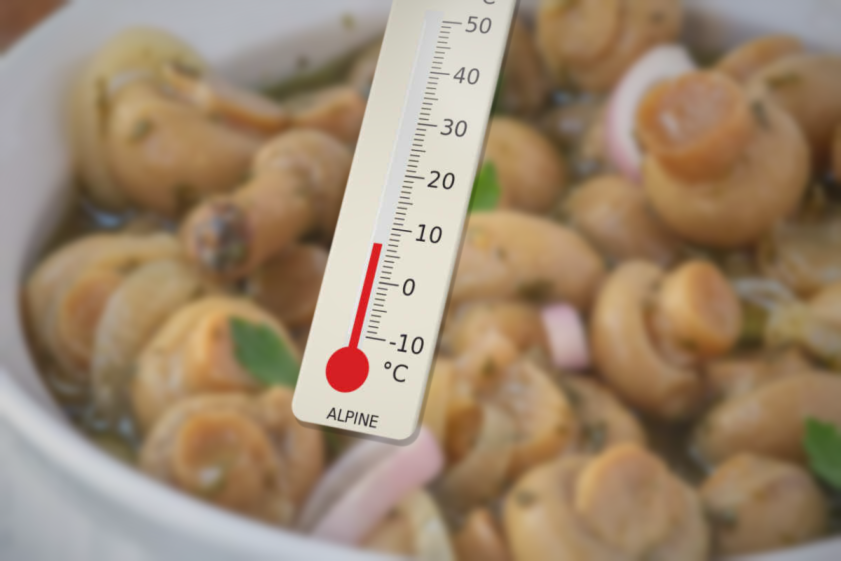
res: 7
